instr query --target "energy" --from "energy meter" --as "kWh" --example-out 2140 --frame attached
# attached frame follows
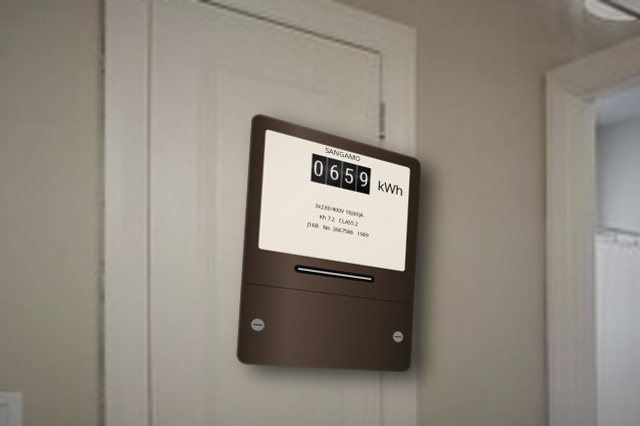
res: 659
